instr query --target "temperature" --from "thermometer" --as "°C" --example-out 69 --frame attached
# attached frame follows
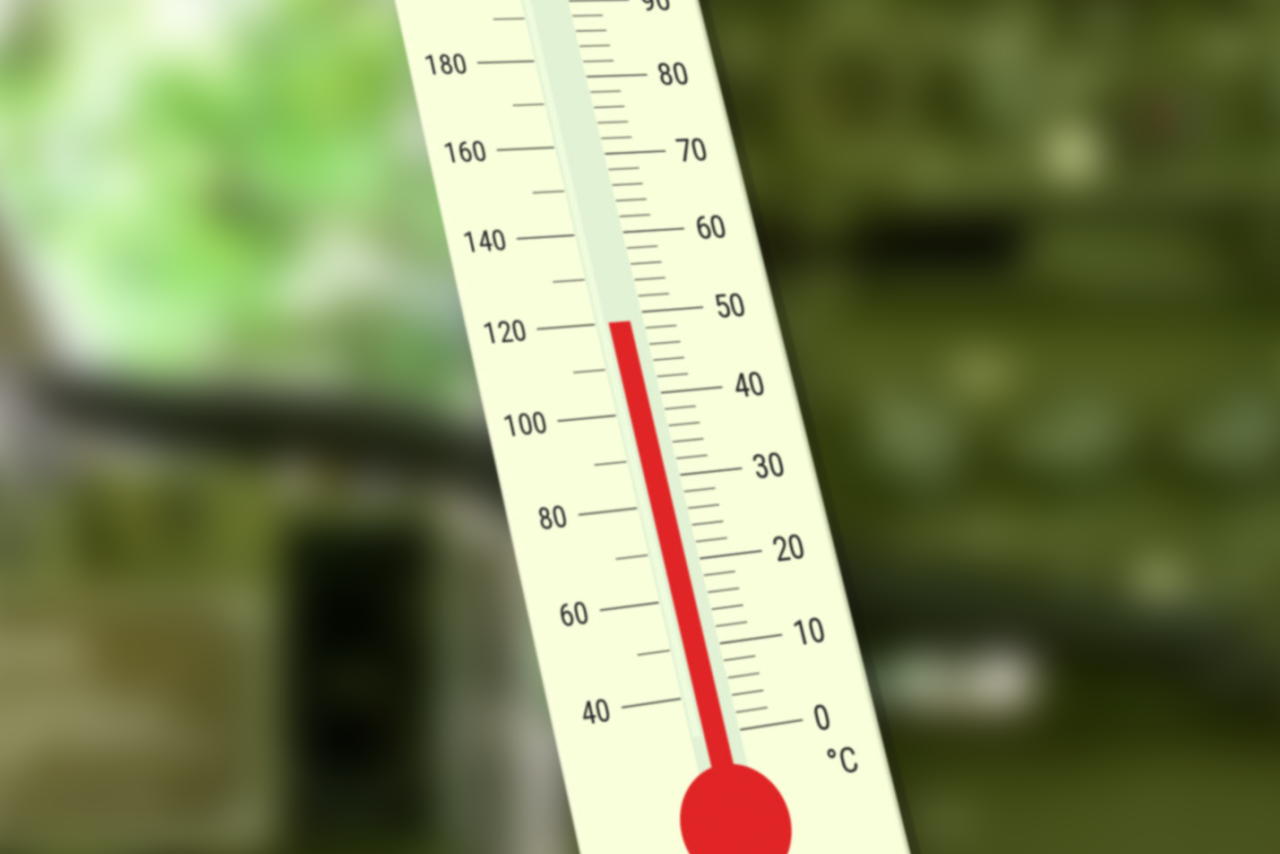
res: 49
